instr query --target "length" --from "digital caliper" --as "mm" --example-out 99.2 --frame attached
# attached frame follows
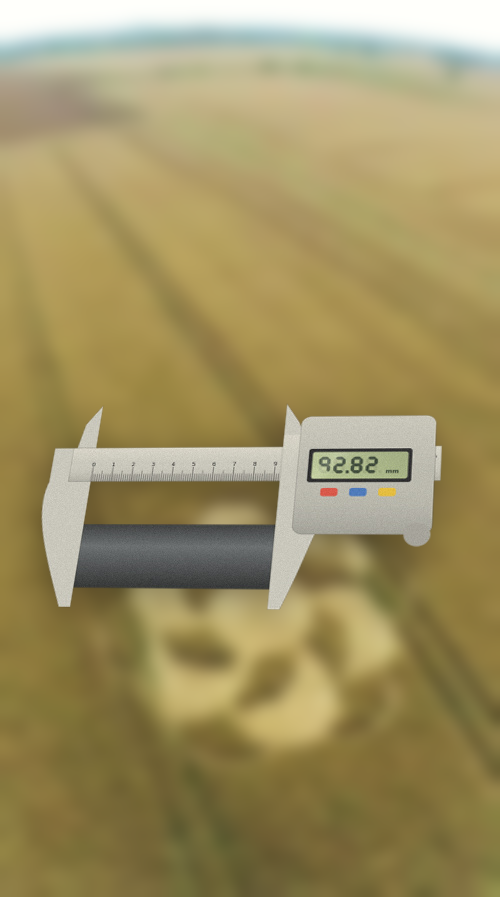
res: 92.82
